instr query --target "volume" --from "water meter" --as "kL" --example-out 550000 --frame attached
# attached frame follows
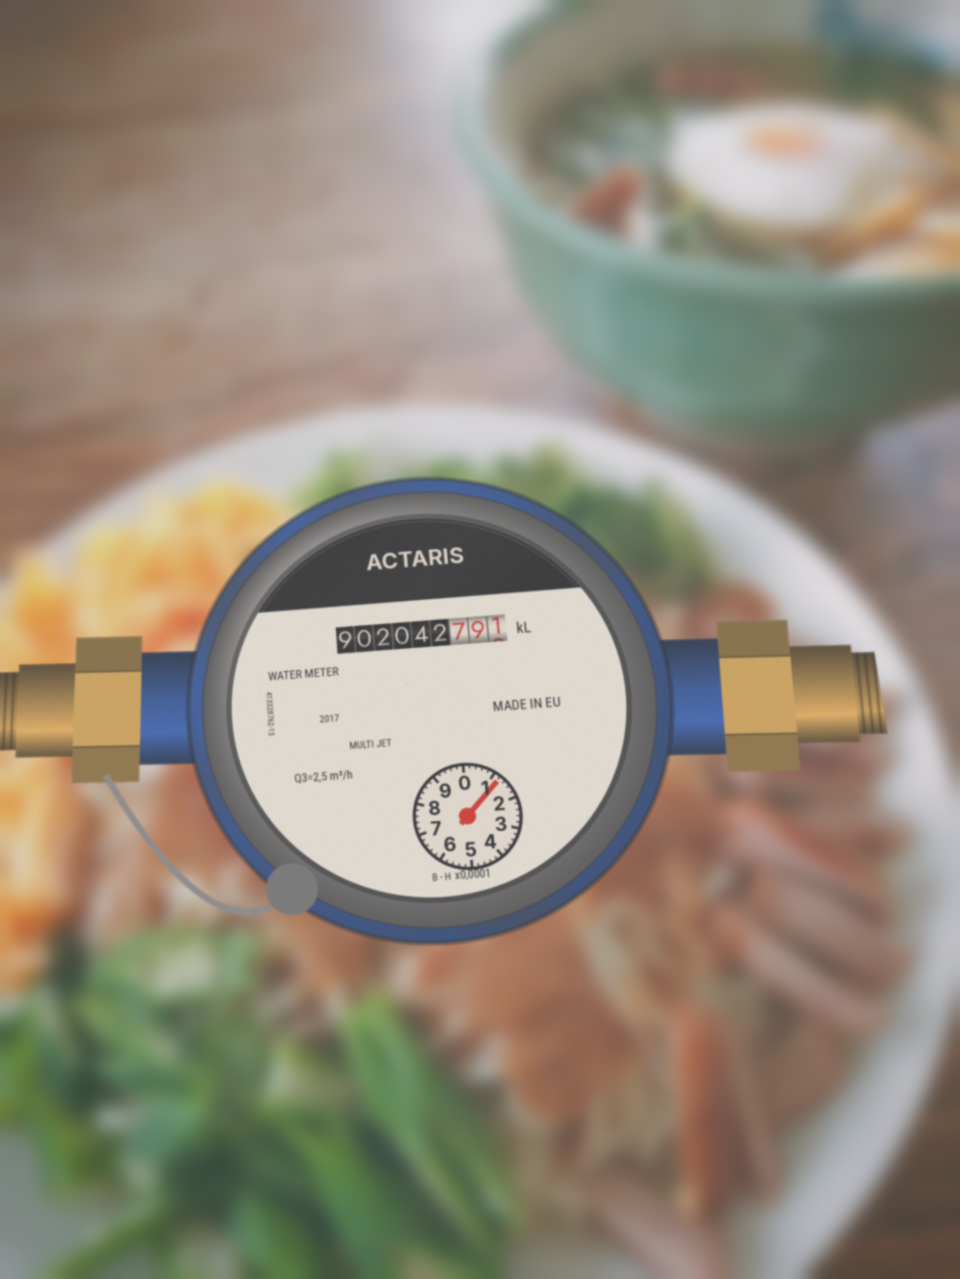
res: 902042.7911
